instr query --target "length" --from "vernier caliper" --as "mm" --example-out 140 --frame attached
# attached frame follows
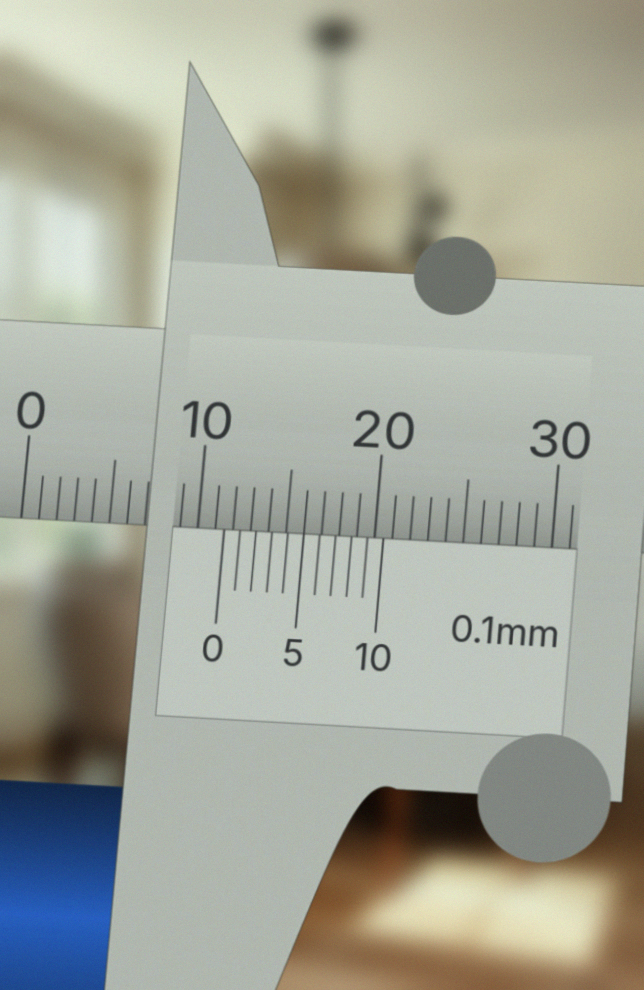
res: 11.5
